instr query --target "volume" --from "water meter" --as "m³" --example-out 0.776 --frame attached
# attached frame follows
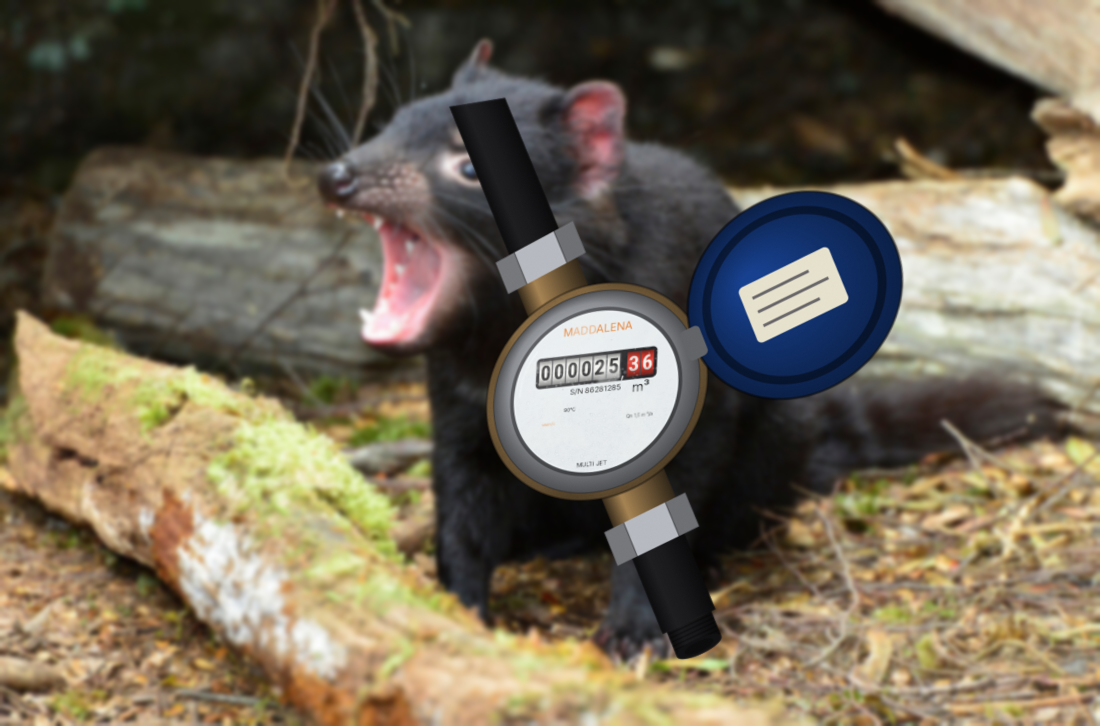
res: 25.36
